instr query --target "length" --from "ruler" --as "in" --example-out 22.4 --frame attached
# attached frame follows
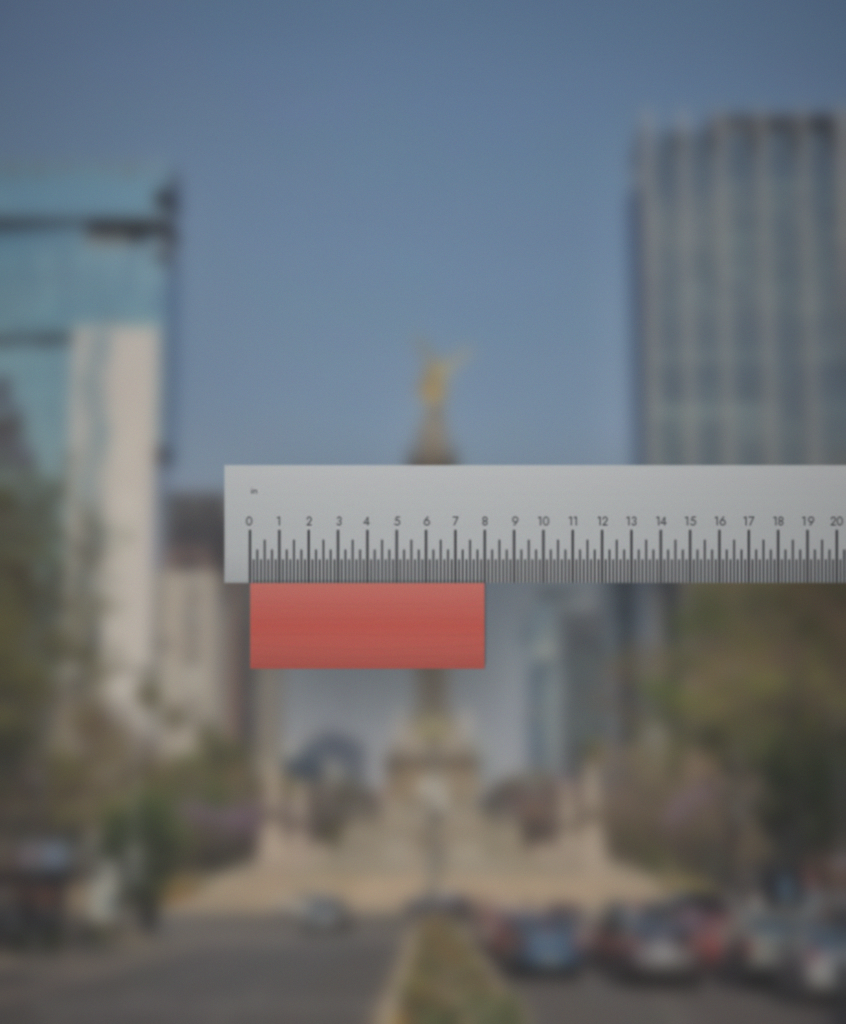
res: 8
